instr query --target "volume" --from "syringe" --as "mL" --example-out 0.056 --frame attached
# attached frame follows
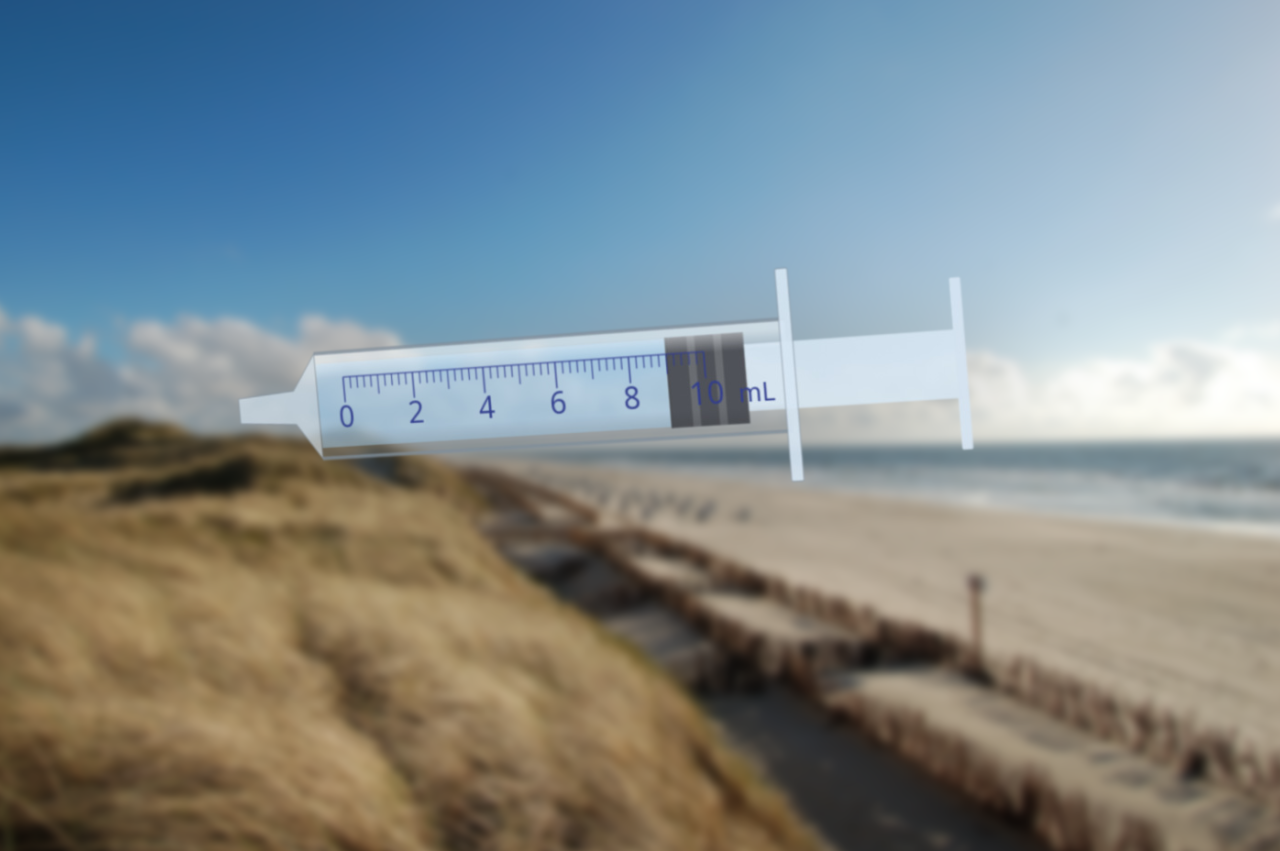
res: 9
